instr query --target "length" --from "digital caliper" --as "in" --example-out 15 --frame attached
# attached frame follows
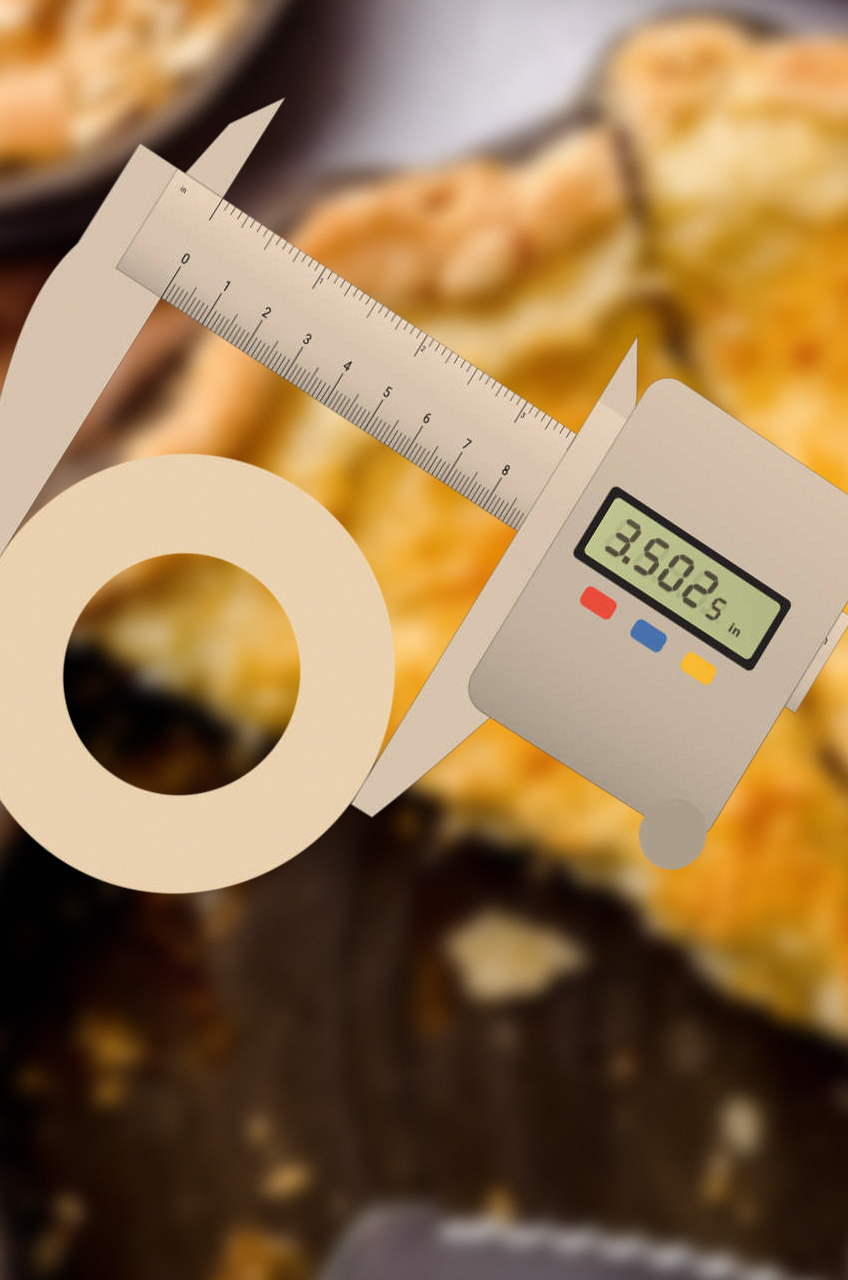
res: 3.5025
